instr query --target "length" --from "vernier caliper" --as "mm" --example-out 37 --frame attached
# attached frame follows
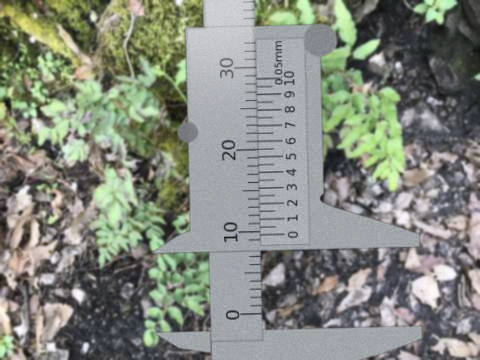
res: 9.6
